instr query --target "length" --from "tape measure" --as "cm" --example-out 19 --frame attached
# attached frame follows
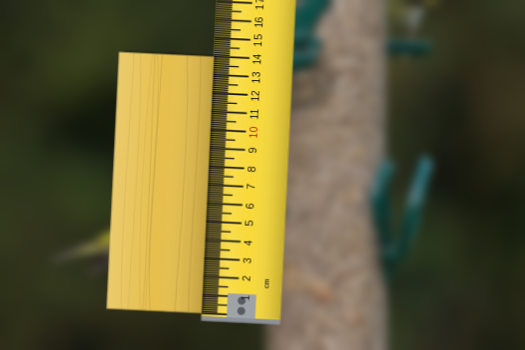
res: 14
